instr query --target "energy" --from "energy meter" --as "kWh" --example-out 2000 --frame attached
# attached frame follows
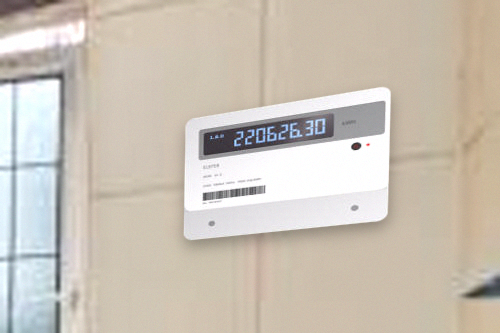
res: 220626.30
